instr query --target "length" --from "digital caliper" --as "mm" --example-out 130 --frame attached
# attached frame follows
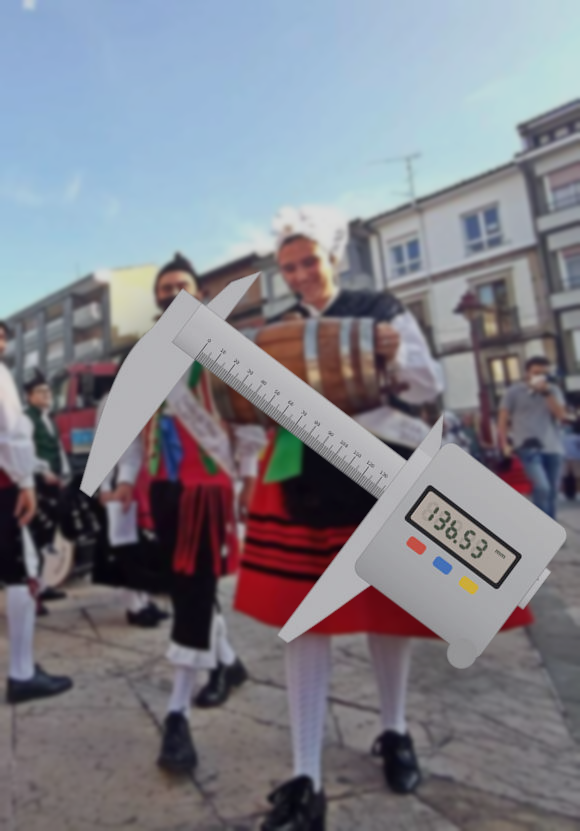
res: 136.53
